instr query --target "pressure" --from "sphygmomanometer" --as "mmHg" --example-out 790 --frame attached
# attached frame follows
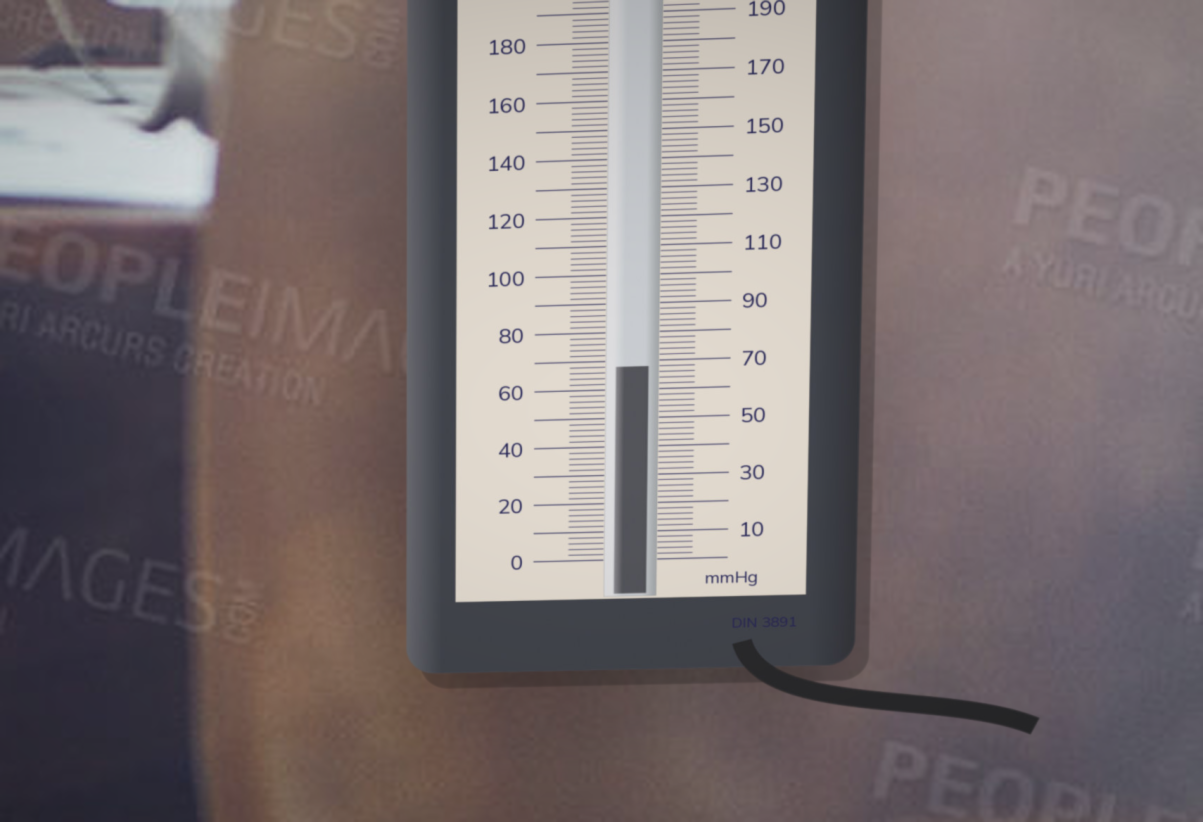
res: 68
